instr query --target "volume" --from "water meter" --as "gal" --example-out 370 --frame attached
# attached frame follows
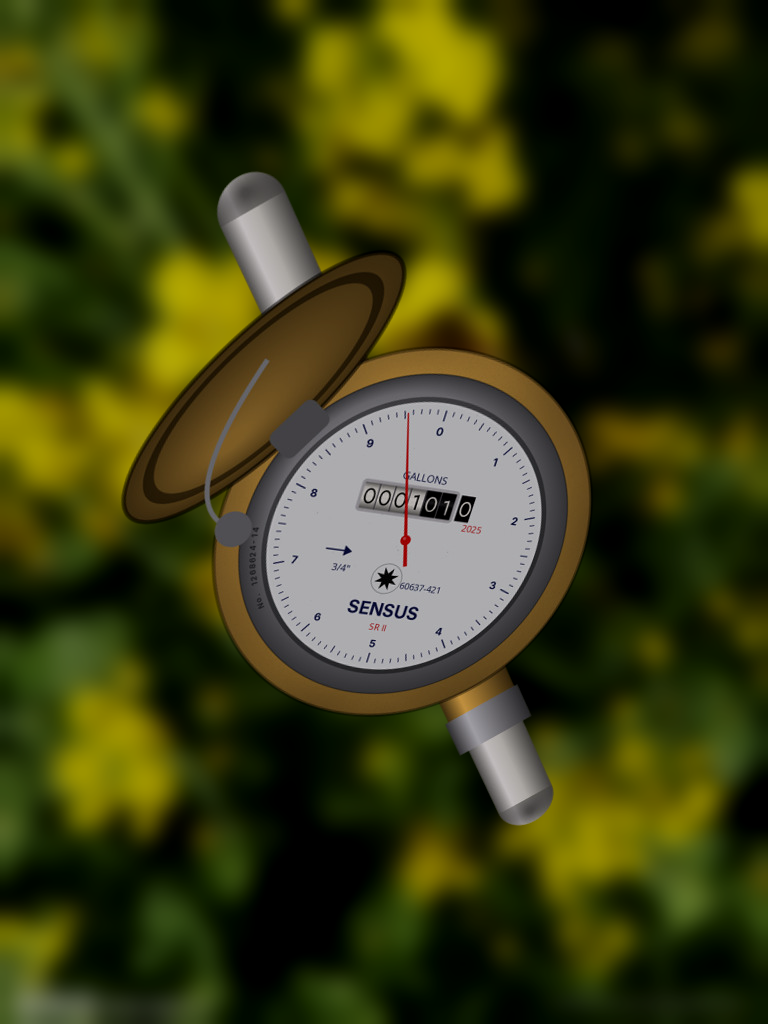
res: 1009.5
